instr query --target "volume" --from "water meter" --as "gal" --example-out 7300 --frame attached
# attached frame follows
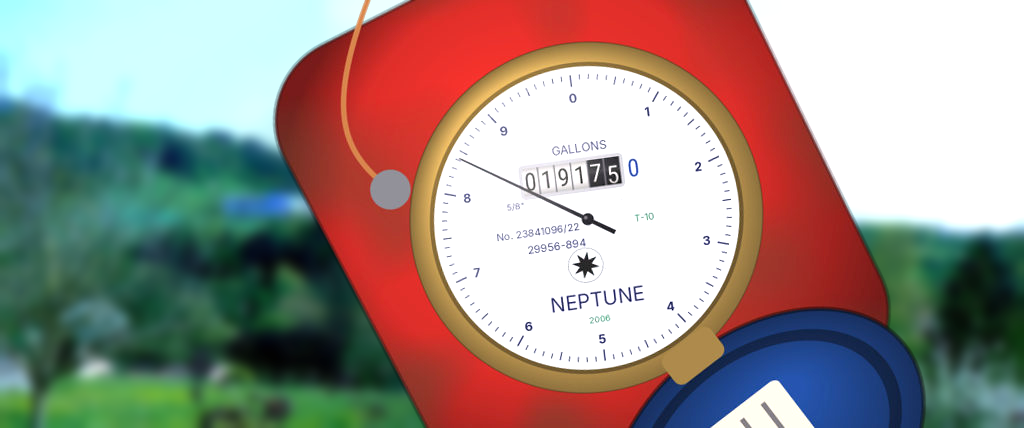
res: 191748.4
